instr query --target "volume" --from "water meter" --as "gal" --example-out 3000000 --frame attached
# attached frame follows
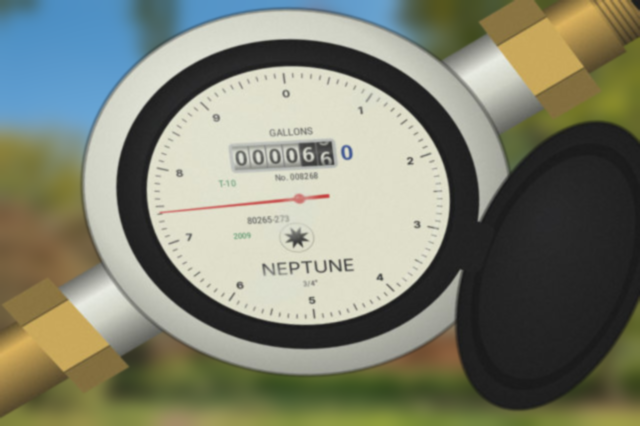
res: 657.4
